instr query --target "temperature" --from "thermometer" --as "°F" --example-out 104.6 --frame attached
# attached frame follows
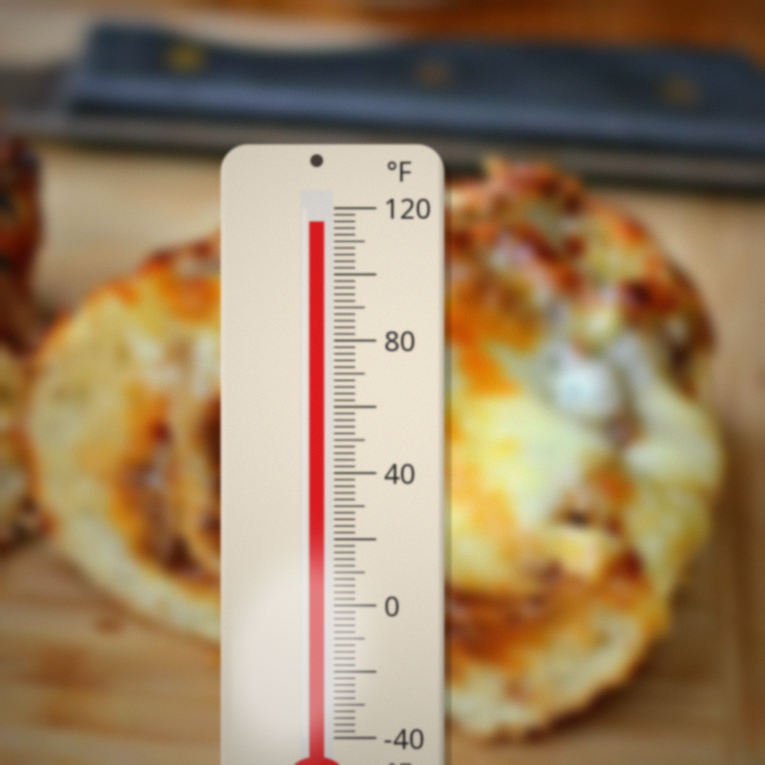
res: 116
